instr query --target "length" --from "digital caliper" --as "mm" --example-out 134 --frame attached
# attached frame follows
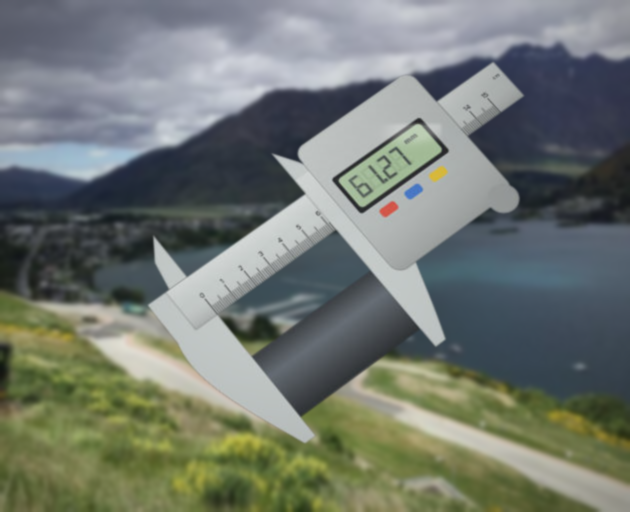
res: 61.27
